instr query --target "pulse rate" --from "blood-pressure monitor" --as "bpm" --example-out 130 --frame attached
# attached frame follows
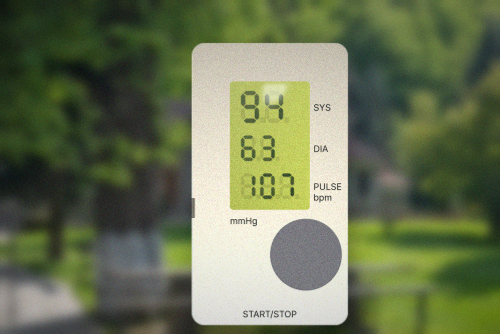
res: 107
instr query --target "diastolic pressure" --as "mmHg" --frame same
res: 63
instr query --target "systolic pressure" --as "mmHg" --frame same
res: 94
